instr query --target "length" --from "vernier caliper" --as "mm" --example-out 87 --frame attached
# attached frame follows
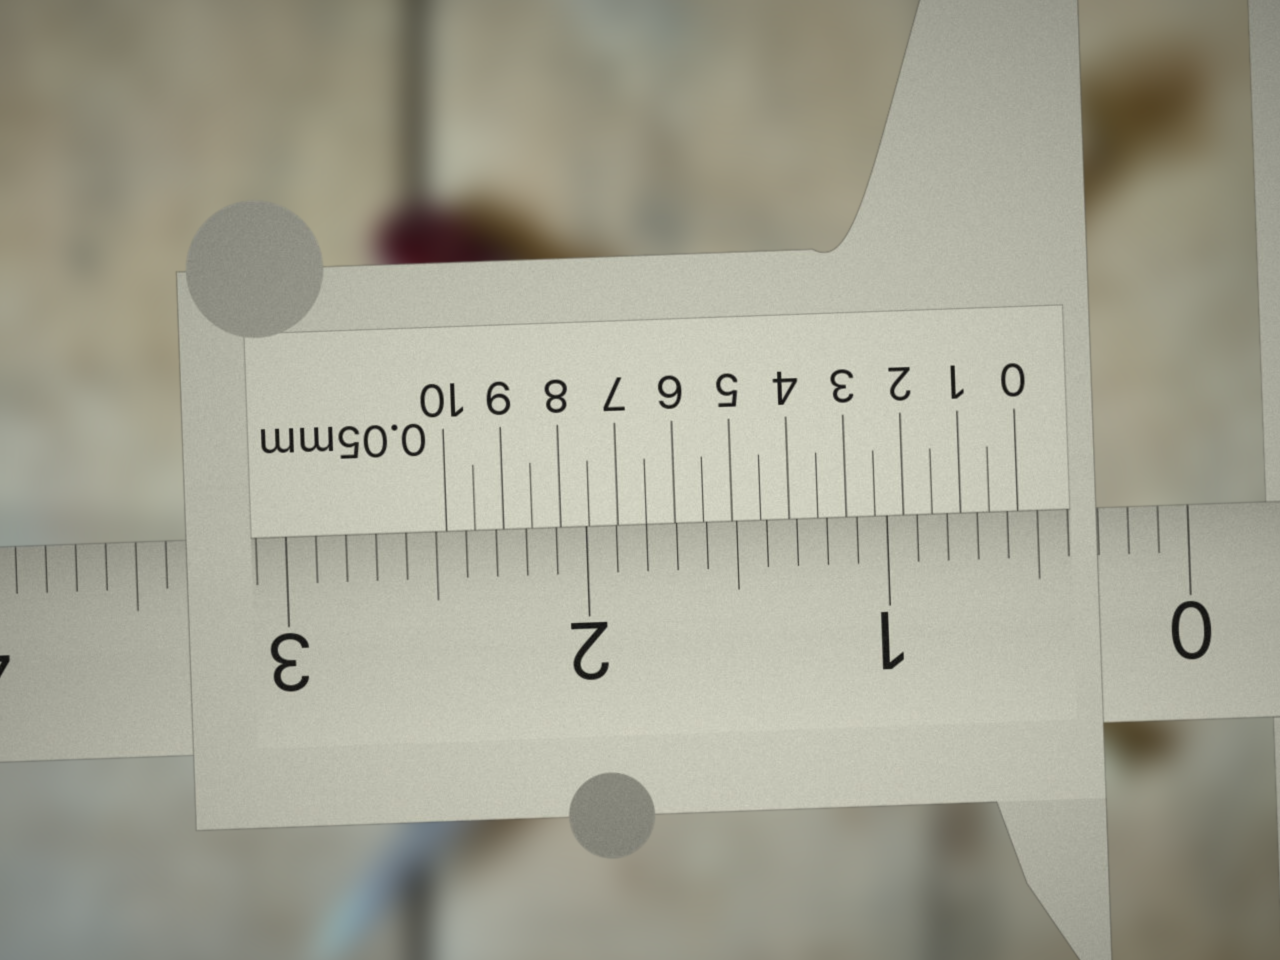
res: 5.65
